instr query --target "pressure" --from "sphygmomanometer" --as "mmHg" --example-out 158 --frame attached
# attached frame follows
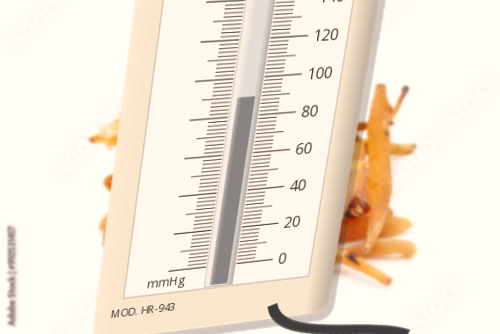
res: 90
